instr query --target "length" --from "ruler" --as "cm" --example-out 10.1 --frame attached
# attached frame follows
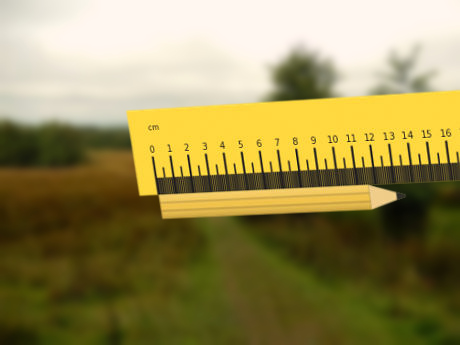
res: 13.5
